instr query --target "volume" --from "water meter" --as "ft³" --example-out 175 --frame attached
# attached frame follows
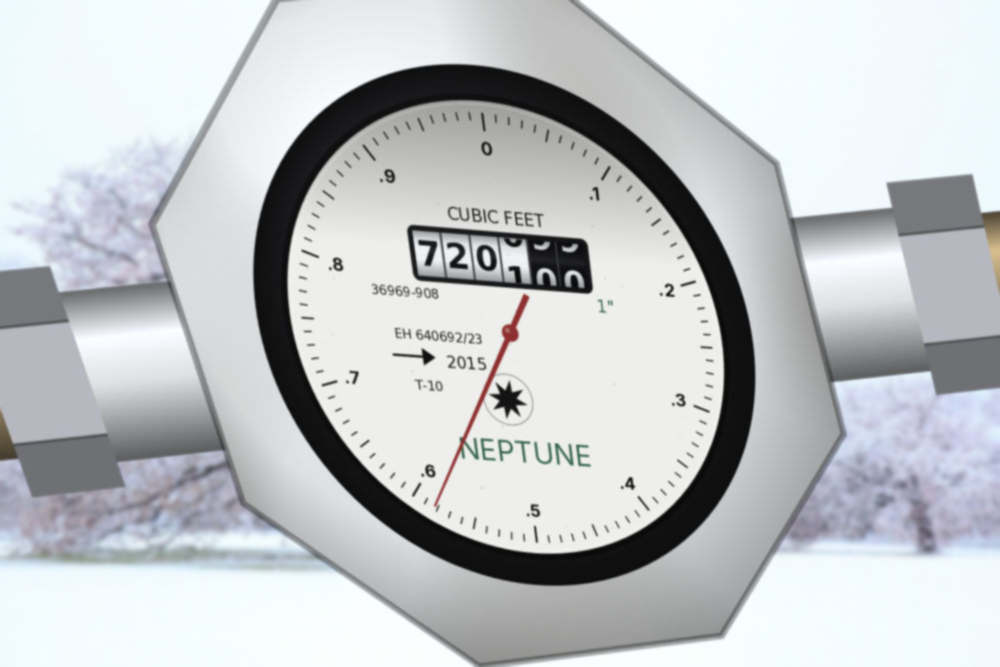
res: 720099.58
